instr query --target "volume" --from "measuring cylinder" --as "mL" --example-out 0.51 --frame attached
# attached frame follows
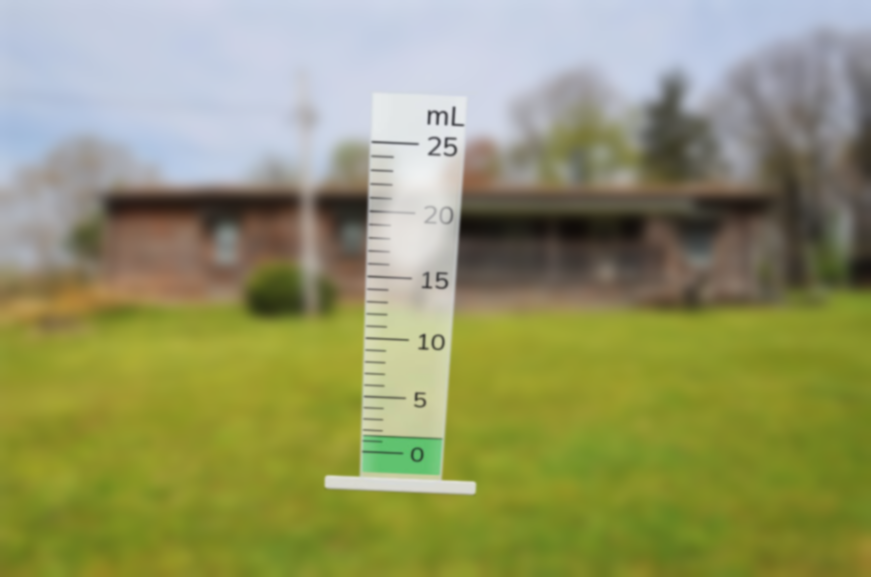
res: 1.5
